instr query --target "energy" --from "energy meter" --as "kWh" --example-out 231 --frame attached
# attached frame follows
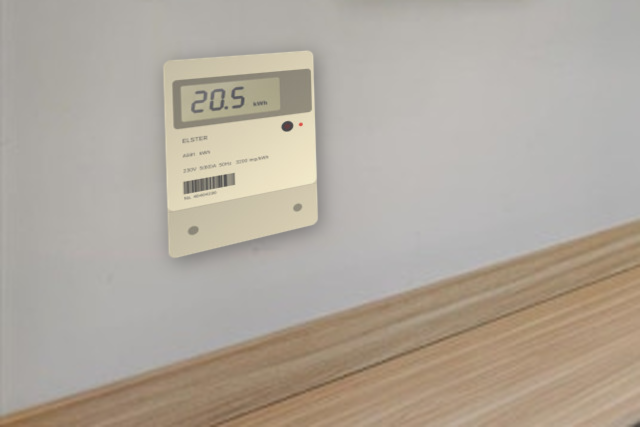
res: 20.5
